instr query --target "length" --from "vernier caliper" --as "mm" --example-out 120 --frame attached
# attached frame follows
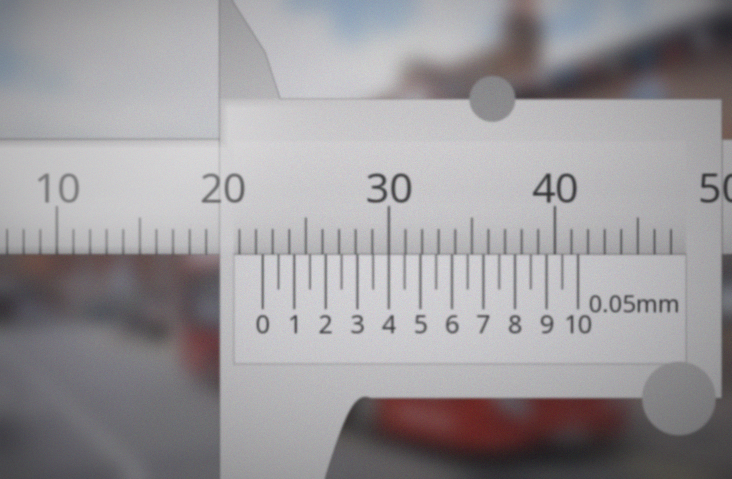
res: 22.4
